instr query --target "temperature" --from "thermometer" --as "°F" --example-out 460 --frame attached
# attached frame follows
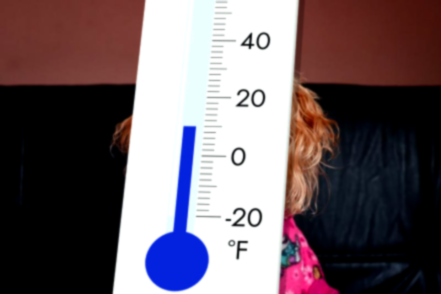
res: 10
